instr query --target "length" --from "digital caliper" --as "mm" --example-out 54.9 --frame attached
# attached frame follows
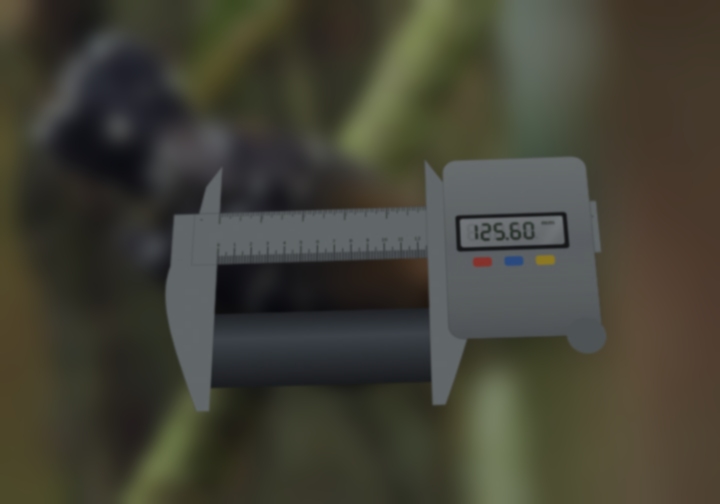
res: 125.60
